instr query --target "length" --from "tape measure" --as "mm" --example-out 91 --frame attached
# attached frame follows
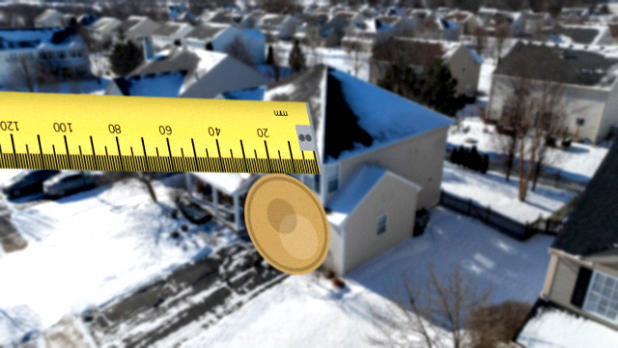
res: 35
